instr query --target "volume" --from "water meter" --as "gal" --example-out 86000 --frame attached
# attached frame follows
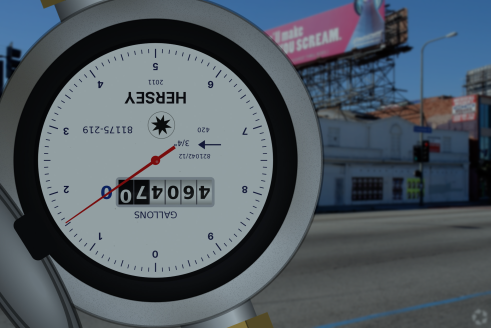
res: 4604701.5
